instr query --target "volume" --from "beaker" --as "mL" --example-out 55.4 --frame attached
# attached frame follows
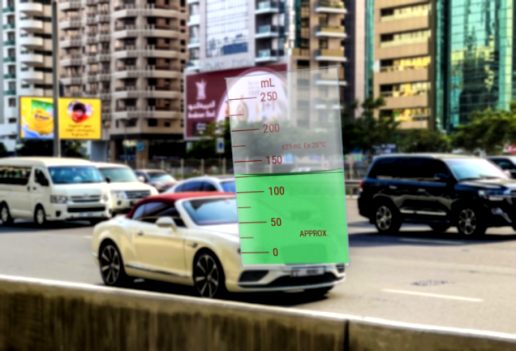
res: 125
